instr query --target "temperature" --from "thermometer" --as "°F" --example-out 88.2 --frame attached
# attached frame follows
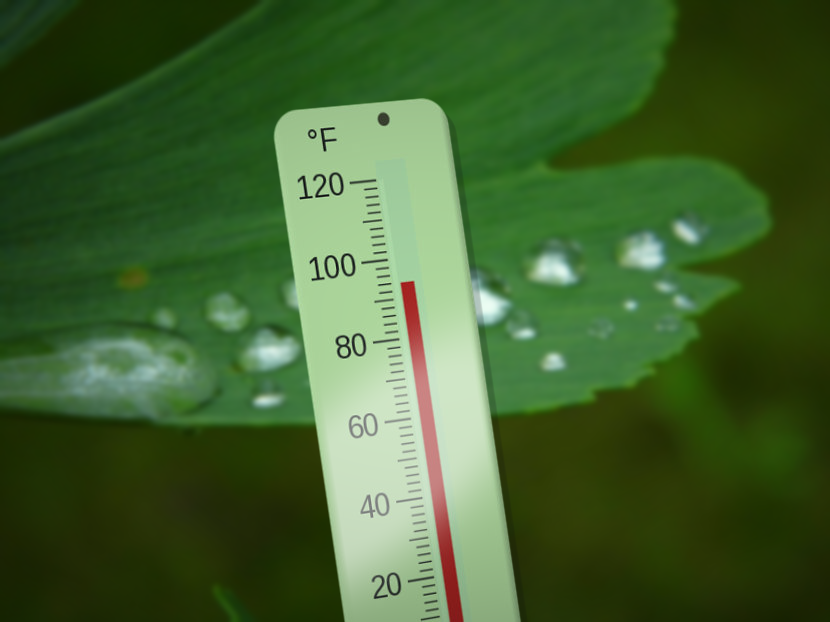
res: 94
